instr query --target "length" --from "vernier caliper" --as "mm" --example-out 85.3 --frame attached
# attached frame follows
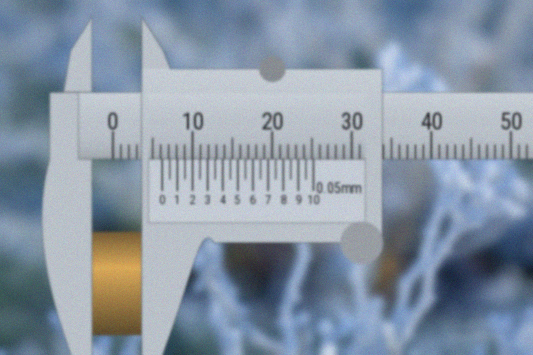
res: 6.2
